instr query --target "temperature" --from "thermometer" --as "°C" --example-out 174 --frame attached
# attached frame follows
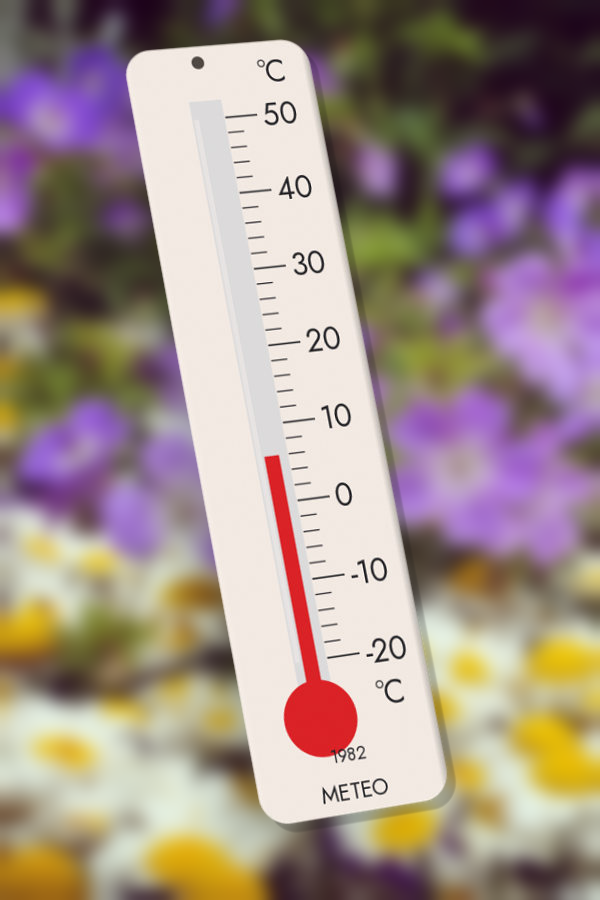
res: 6
